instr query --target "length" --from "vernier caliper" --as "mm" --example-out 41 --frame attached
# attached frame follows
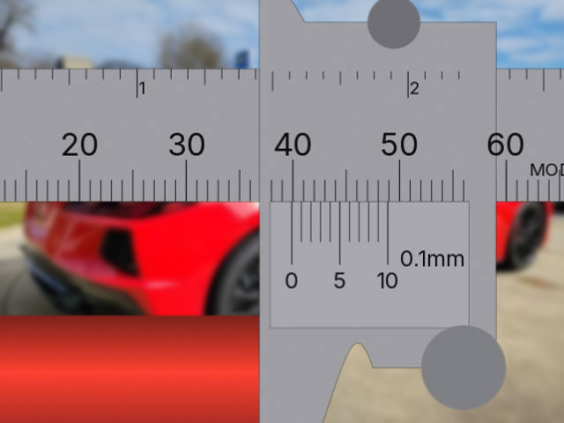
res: 39.9
